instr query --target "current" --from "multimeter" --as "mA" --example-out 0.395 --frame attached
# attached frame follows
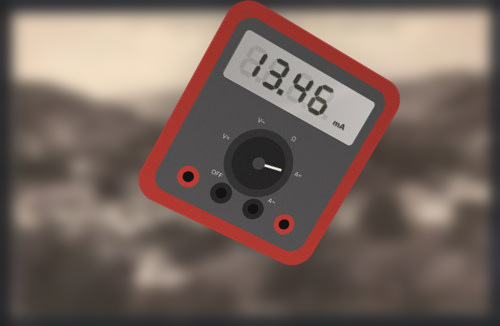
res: 13.46
